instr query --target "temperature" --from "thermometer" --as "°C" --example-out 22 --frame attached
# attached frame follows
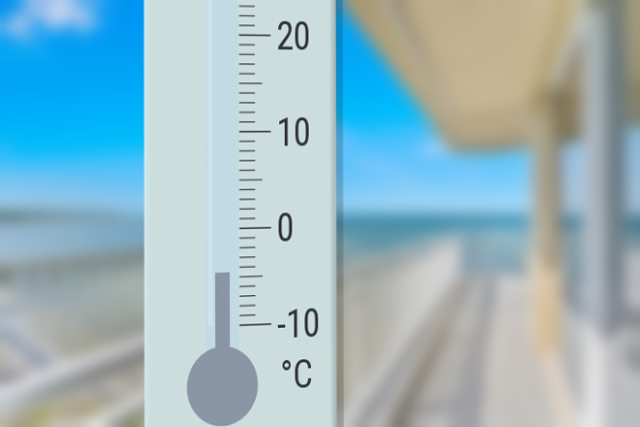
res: -4.5
